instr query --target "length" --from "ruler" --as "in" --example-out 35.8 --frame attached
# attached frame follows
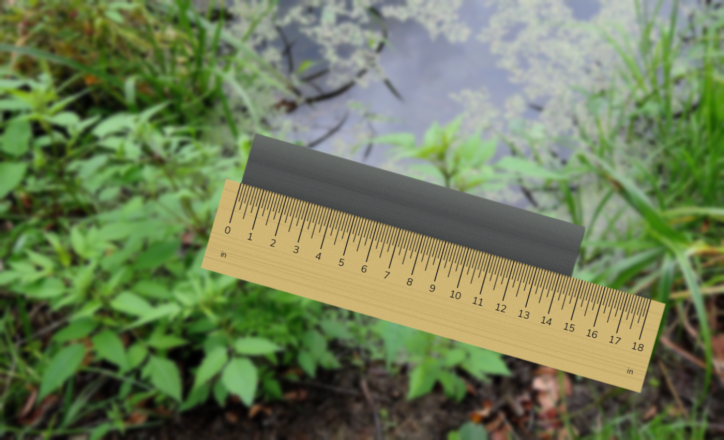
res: 14.5
